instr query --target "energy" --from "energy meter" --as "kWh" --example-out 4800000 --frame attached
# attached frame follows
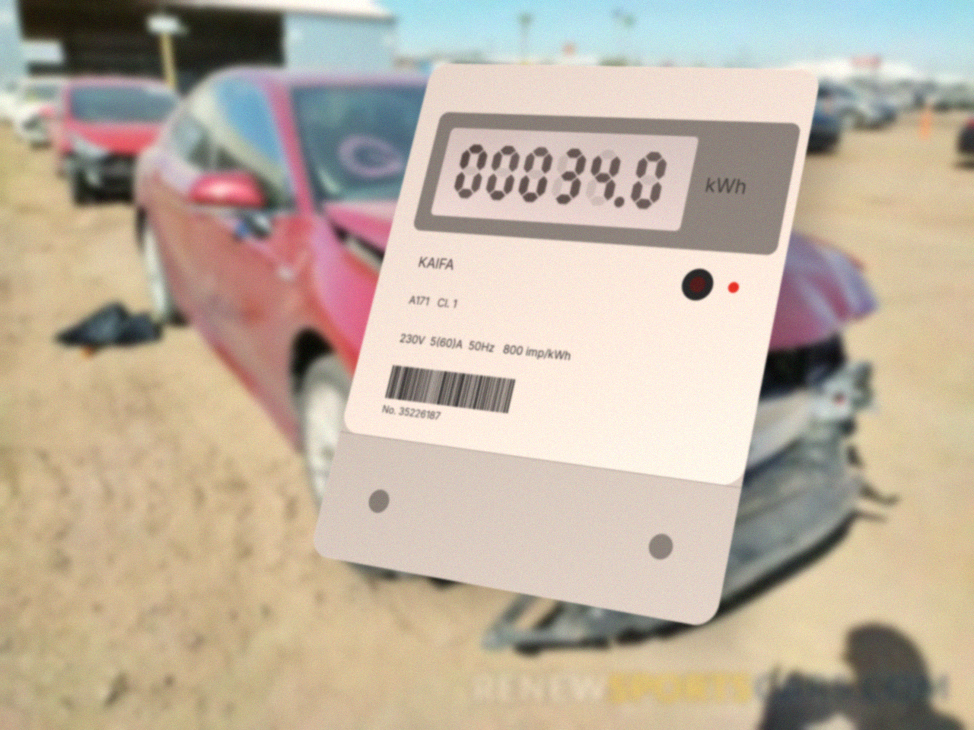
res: 34.0
